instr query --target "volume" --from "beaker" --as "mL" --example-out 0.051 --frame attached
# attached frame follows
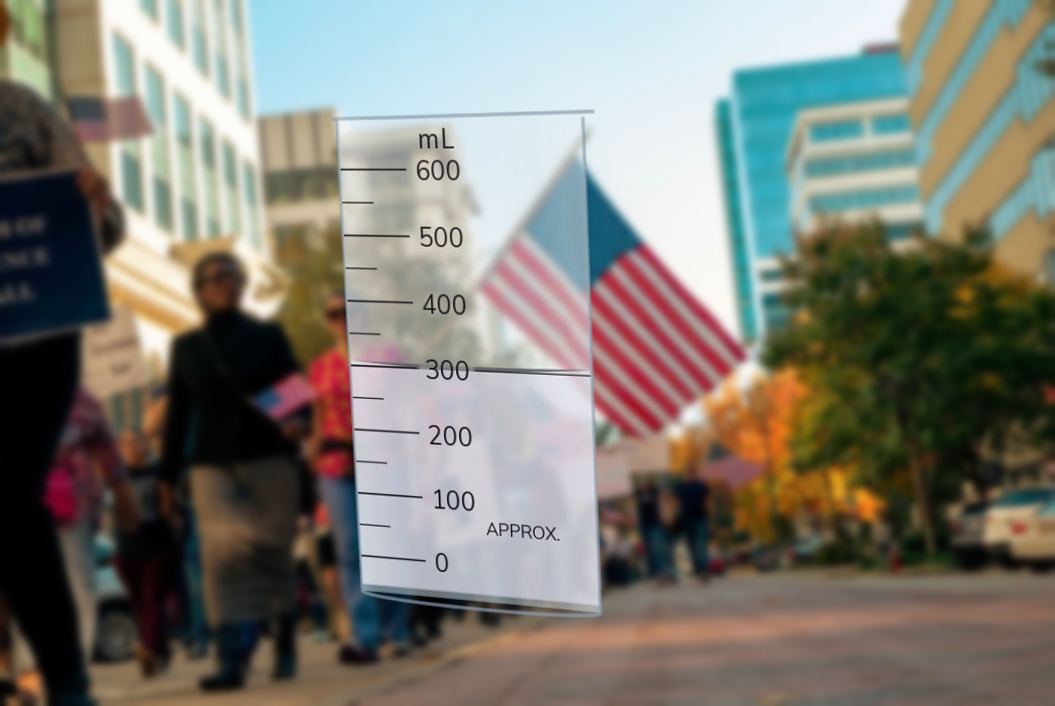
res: 300
